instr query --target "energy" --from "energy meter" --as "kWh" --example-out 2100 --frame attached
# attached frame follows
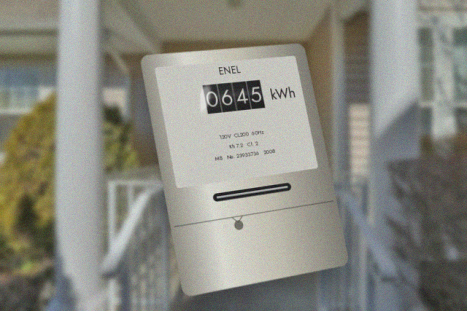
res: 645
